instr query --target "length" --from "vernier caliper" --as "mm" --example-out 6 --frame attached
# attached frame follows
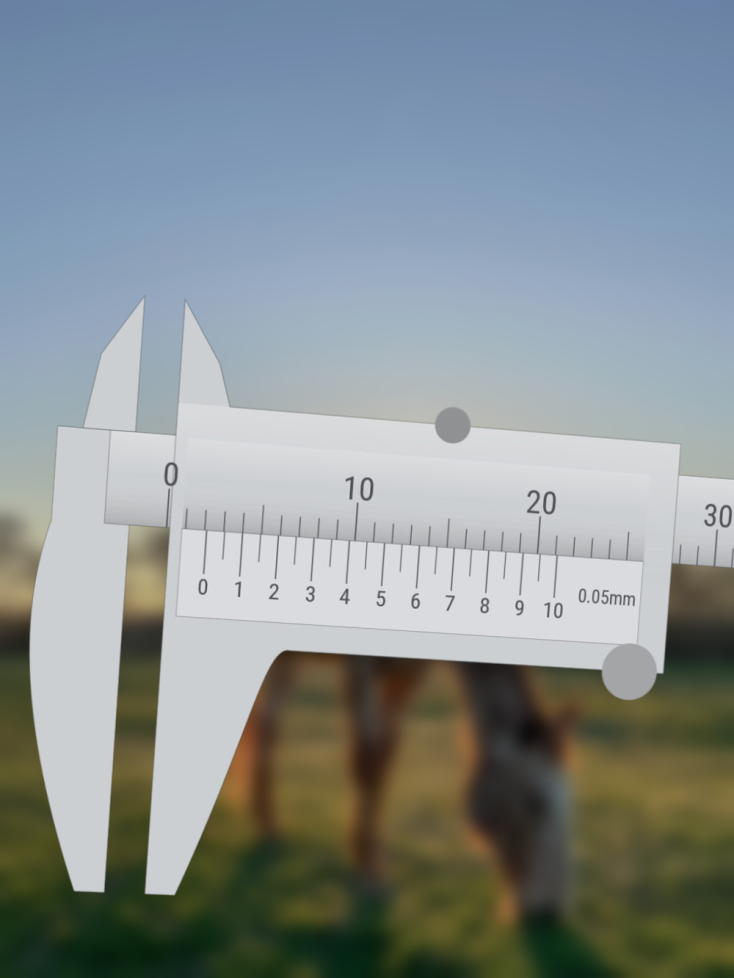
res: 2.1
